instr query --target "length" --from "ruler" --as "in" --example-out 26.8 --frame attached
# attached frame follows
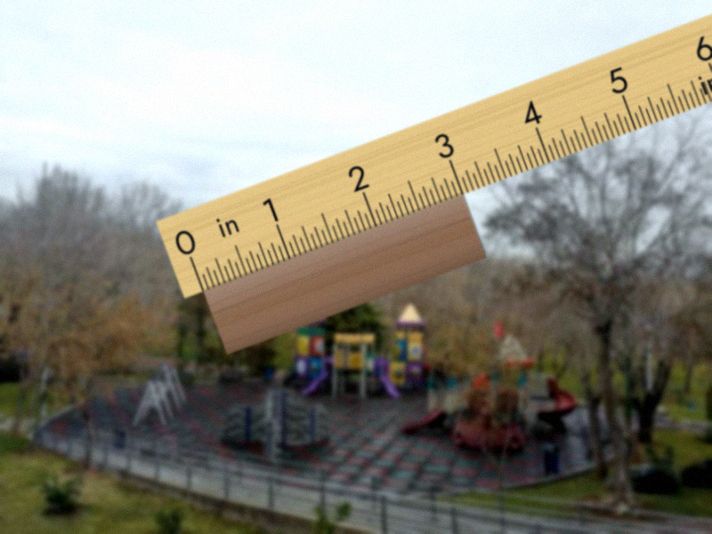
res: 3
